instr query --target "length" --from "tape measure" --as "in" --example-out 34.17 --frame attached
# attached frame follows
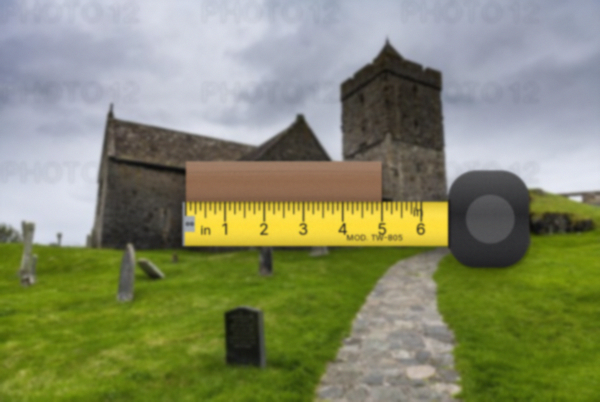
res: 5
